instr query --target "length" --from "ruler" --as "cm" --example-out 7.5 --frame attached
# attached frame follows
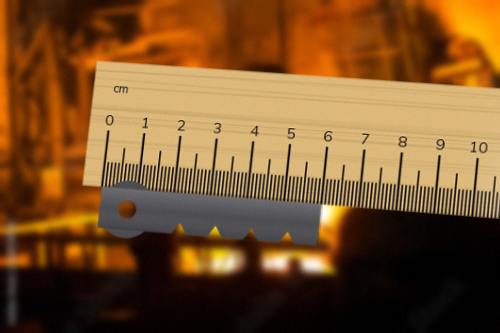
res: 6
